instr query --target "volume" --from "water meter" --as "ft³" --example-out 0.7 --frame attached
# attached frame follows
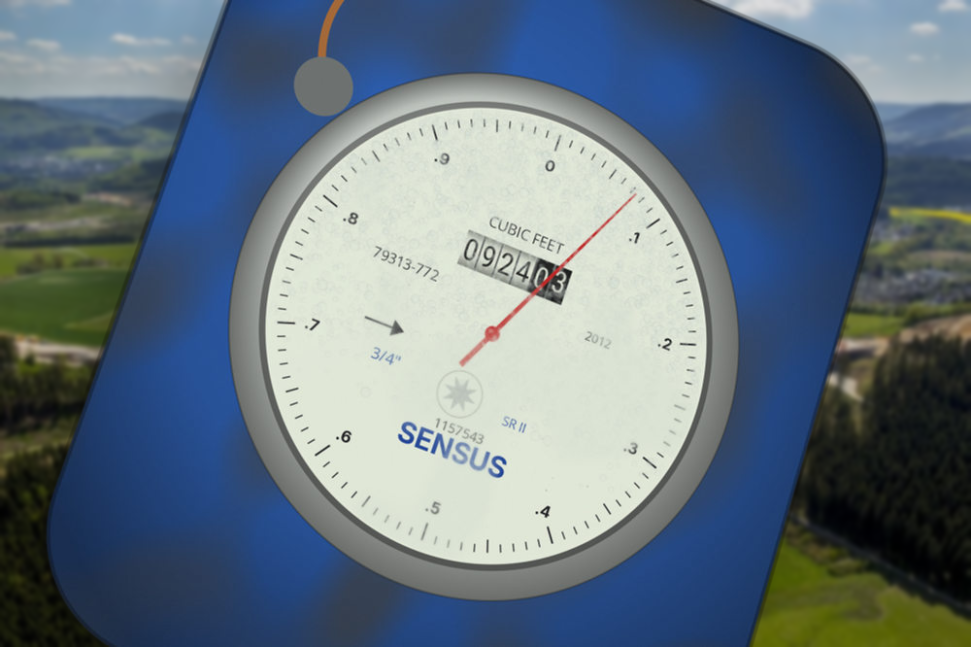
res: 92403.07
